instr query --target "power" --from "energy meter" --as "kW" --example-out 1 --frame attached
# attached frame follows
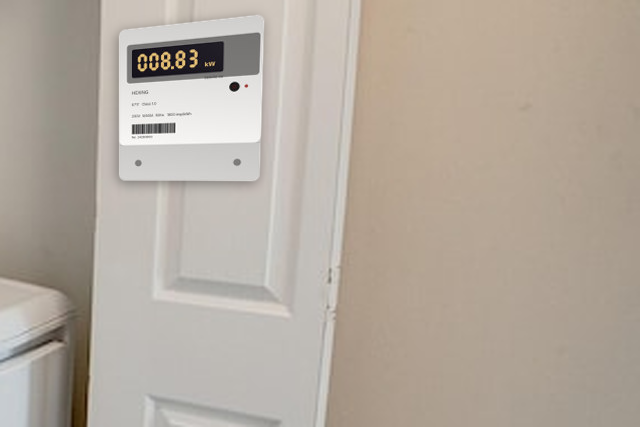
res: 8.83
